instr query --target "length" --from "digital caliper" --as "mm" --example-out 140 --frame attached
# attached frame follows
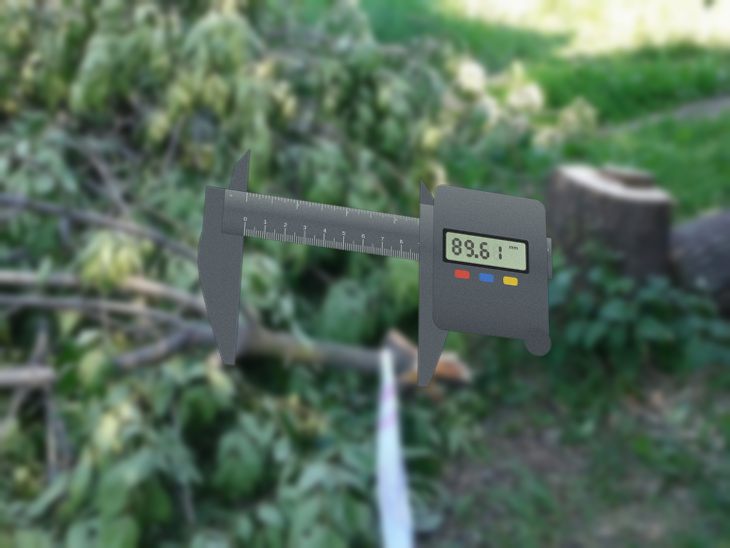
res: 89.61
